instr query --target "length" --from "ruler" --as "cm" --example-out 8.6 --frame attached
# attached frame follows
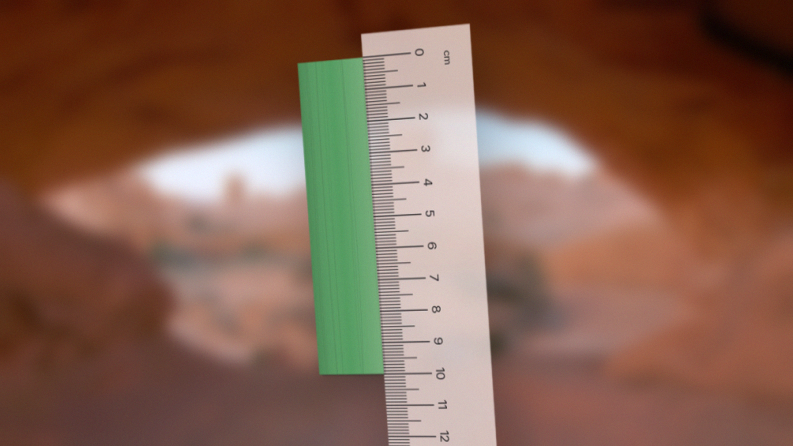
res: 10
